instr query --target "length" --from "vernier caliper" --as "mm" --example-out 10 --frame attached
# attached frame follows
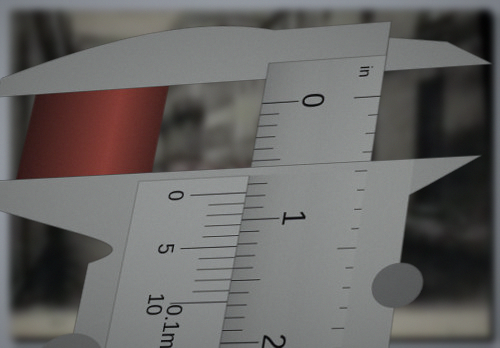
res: 7.7
